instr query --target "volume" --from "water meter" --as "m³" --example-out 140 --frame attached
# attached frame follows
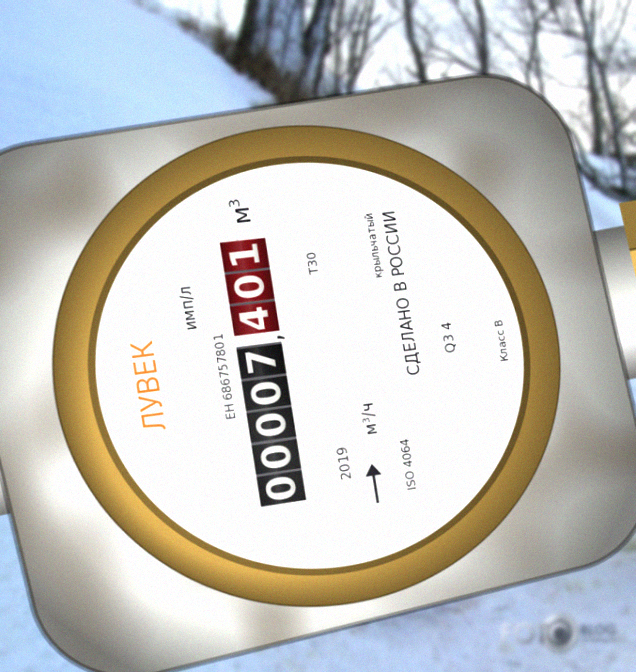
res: 7.401
